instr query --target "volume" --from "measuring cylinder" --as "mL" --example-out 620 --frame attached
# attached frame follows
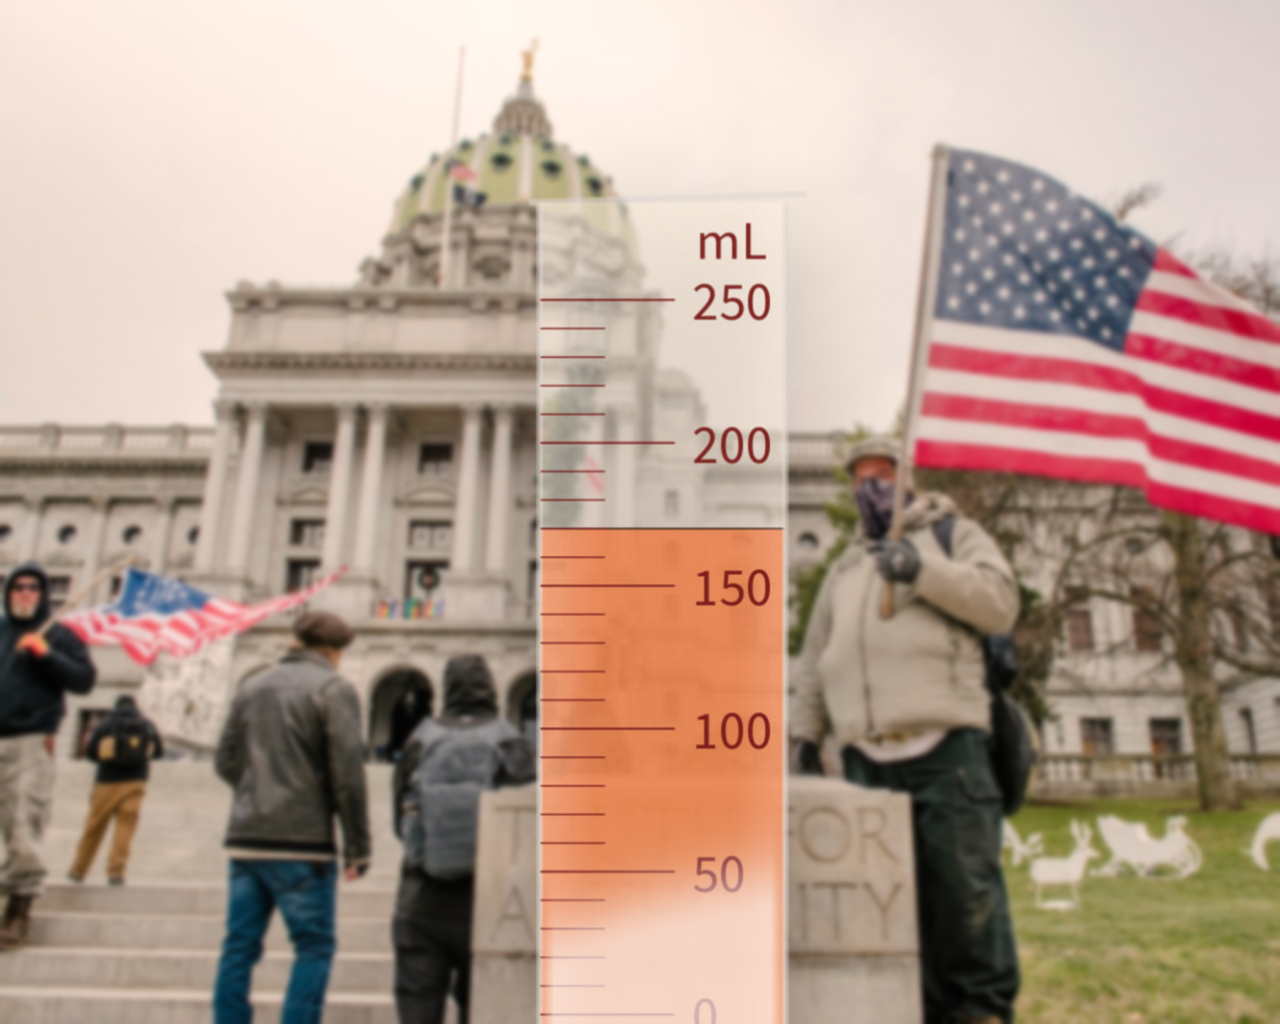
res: 170
